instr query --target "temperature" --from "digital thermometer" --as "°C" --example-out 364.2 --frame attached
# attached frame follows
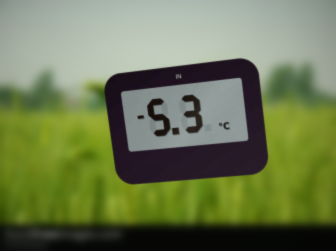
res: -5.3
